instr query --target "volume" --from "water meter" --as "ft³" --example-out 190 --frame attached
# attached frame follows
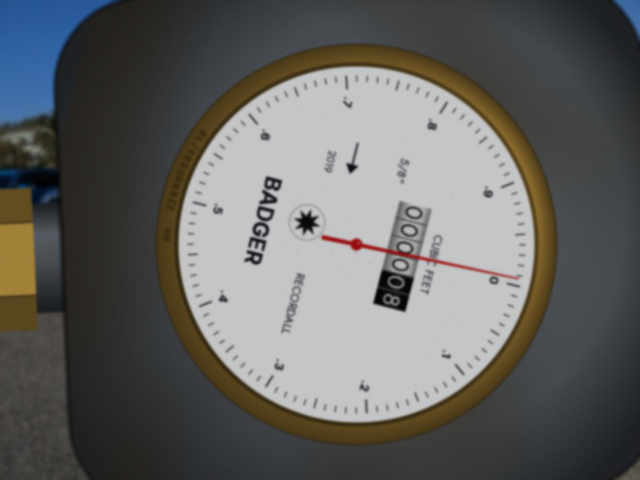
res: 7.99
